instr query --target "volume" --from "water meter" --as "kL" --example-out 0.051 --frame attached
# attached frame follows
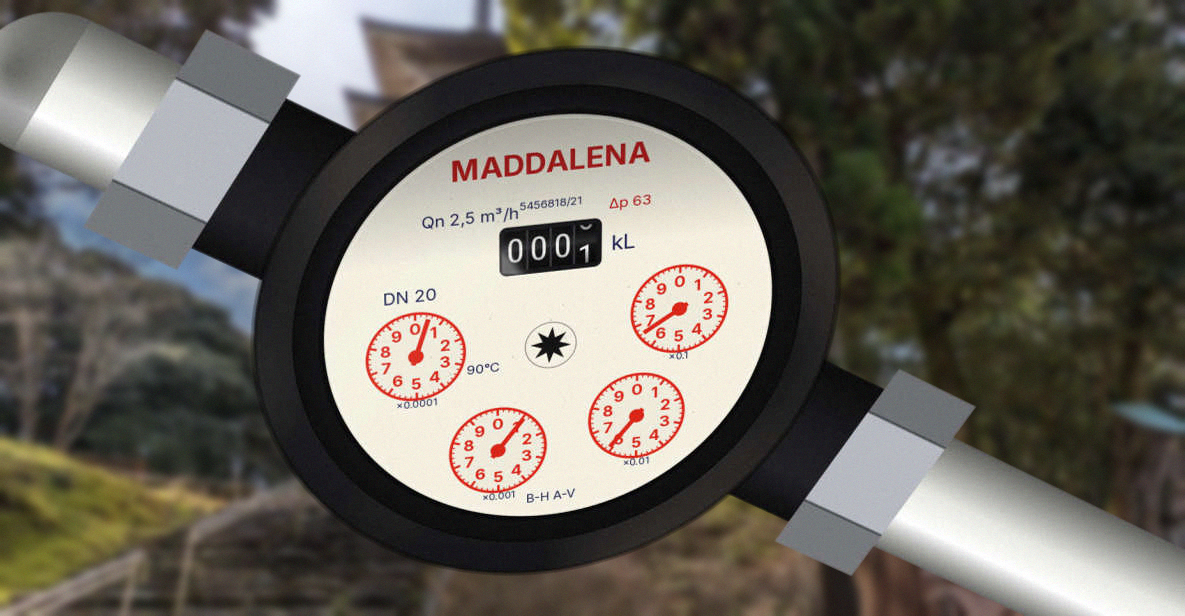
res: 0.6610
